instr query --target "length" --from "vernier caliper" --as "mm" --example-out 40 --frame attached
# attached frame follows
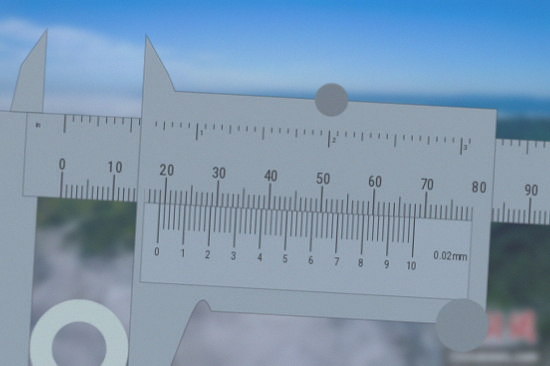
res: 19.0
